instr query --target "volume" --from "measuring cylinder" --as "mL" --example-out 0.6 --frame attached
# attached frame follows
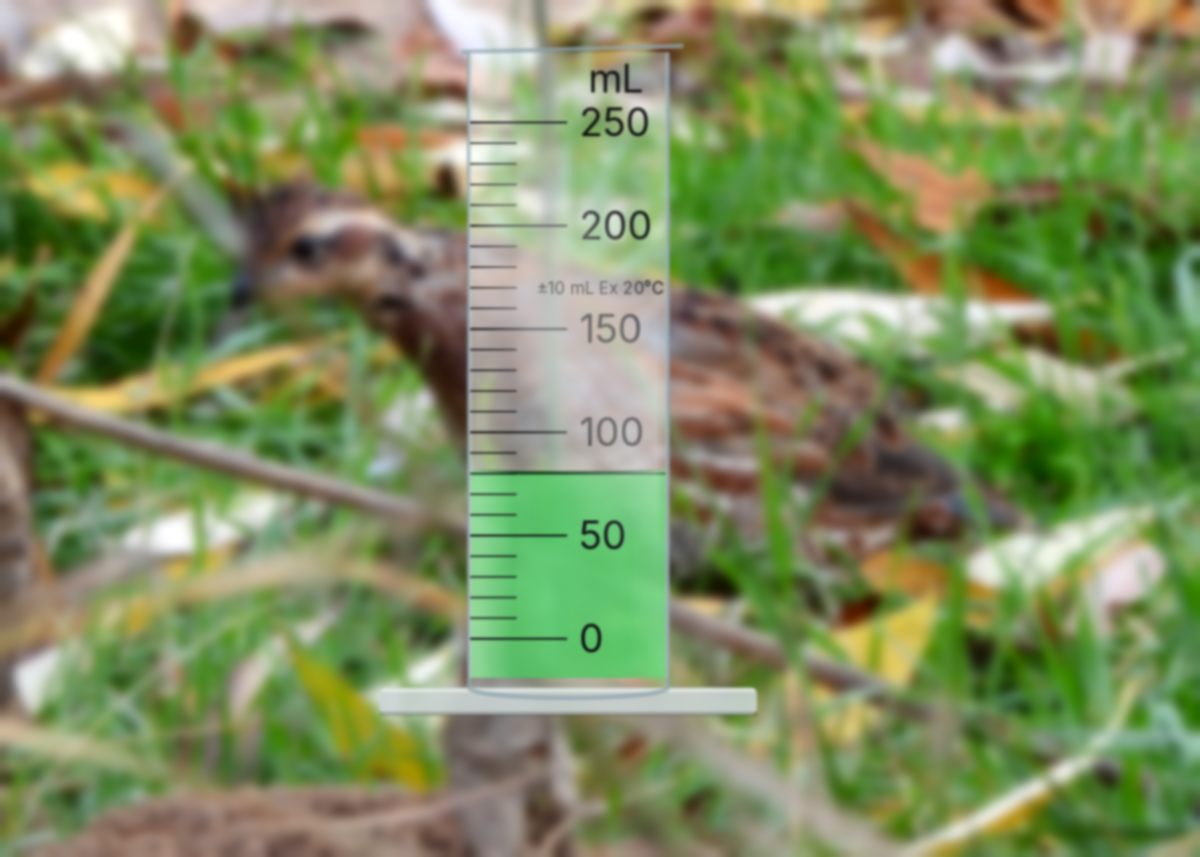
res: 80
